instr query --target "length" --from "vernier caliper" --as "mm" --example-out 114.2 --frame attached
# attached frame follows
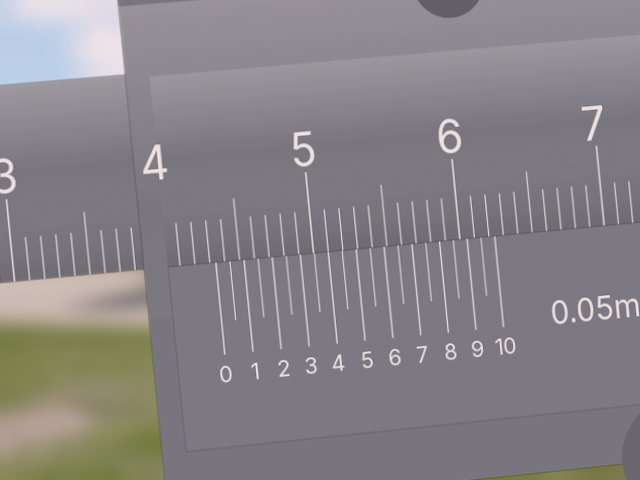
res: 43.4
